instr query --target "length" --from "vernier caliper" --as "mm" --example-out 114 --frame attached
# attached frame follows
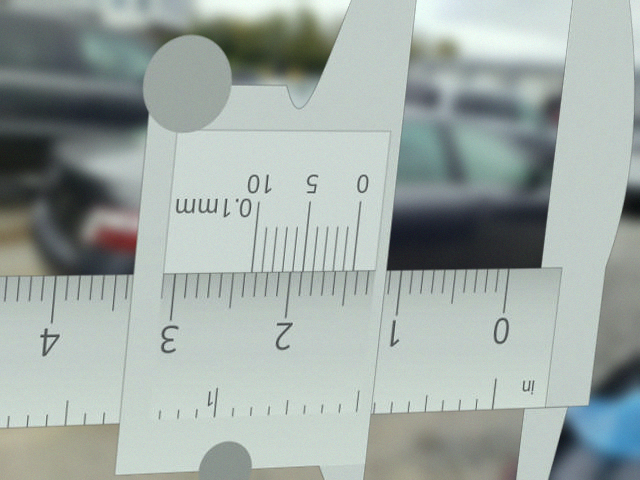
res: 14.4
